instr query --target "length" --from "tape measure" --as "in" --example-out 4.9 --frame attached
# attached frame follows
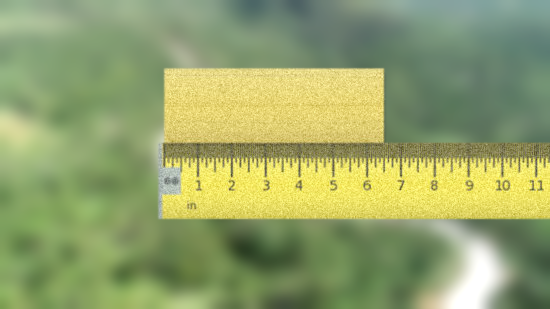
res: 6.5
